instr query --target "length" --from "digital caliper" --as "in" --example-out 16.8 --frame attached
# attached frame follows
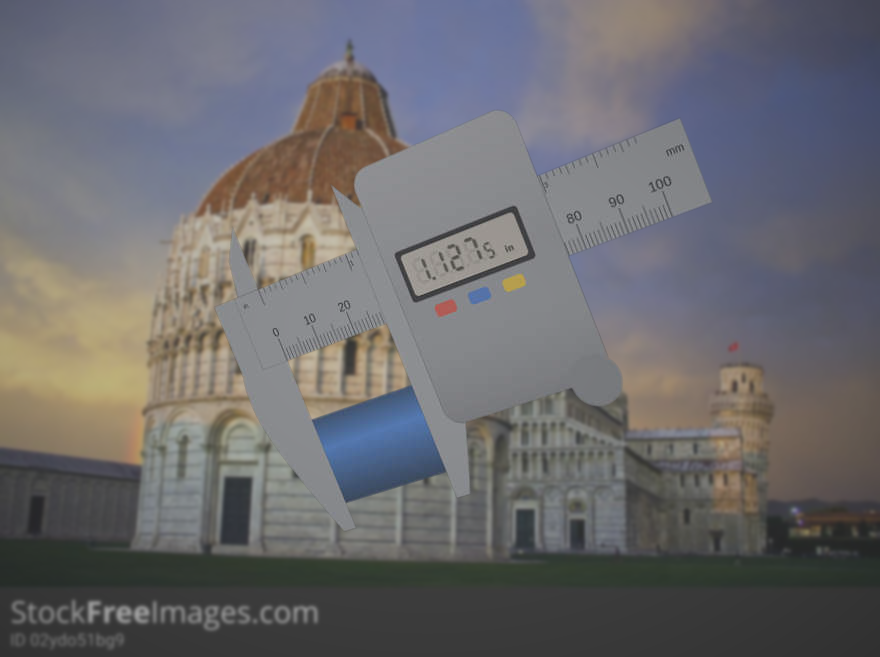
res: 1.1275
